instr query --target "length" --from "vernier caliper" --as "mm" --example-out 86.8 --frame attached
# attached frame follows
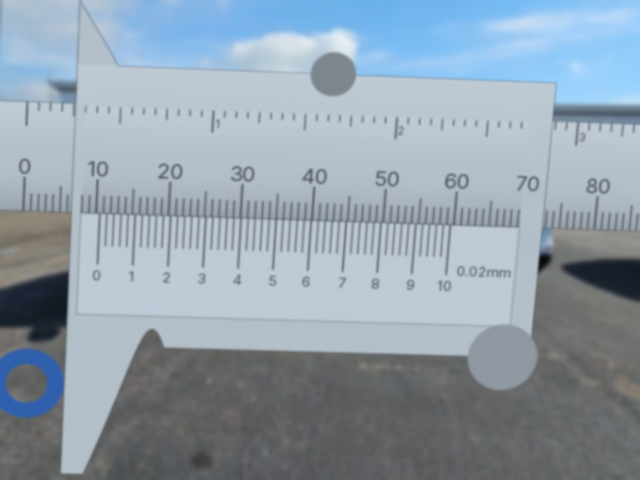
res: 10.5
